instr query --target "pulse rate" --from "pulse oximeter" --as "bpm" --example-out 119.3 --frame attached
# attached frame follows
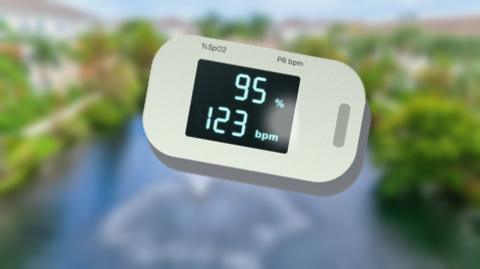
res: 123
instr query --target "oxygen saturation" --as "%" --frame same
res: 95
